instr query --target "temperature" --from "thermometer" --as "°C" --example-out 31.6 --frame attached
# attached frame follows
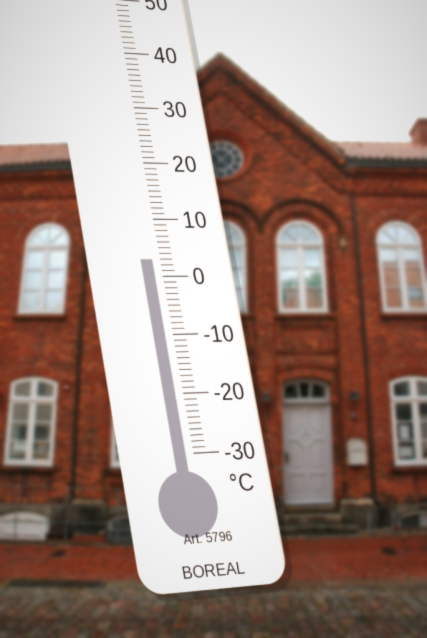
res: 3
